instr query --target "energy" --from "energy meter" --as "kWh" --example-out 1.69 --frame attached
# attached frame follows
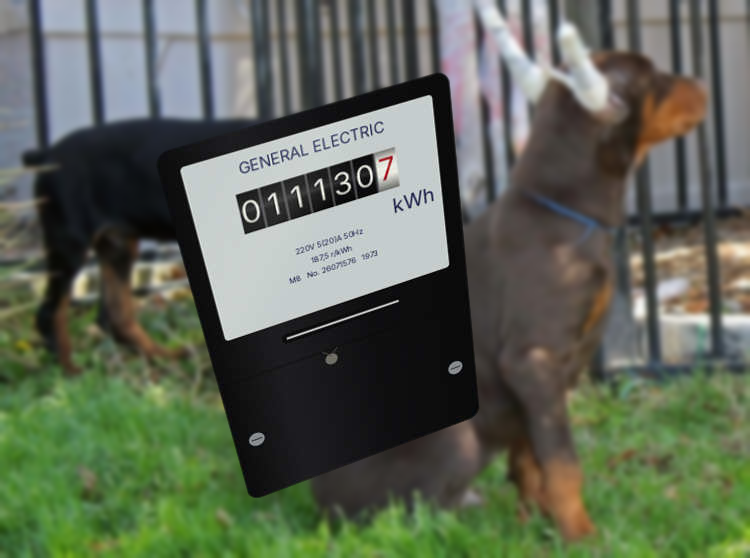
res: 11130.7
